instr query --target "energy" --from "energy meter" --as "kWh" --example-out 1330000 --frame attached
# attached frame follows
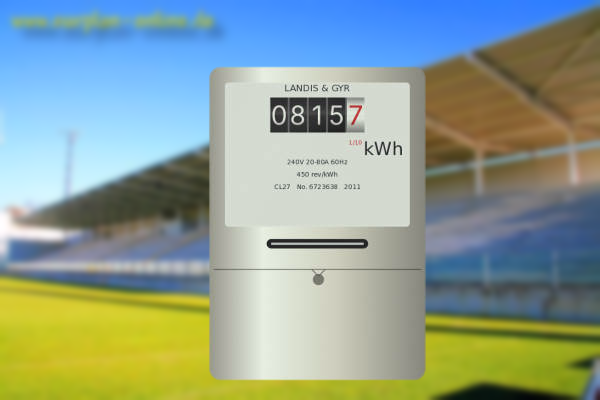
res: 815.7
